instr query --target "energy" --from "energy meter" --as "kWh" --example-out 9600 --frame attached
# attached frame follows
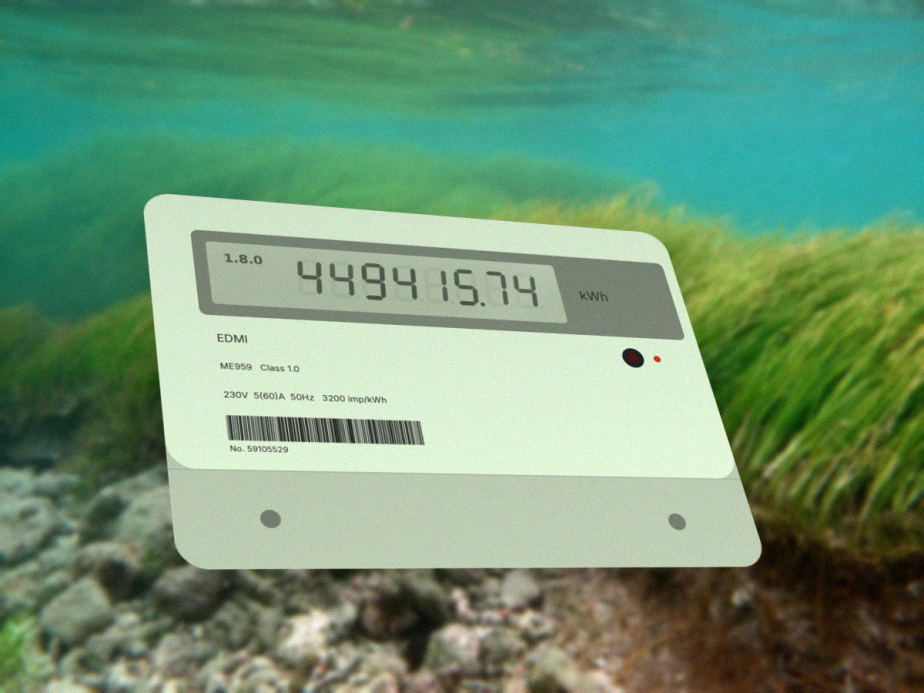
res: 449415.74
